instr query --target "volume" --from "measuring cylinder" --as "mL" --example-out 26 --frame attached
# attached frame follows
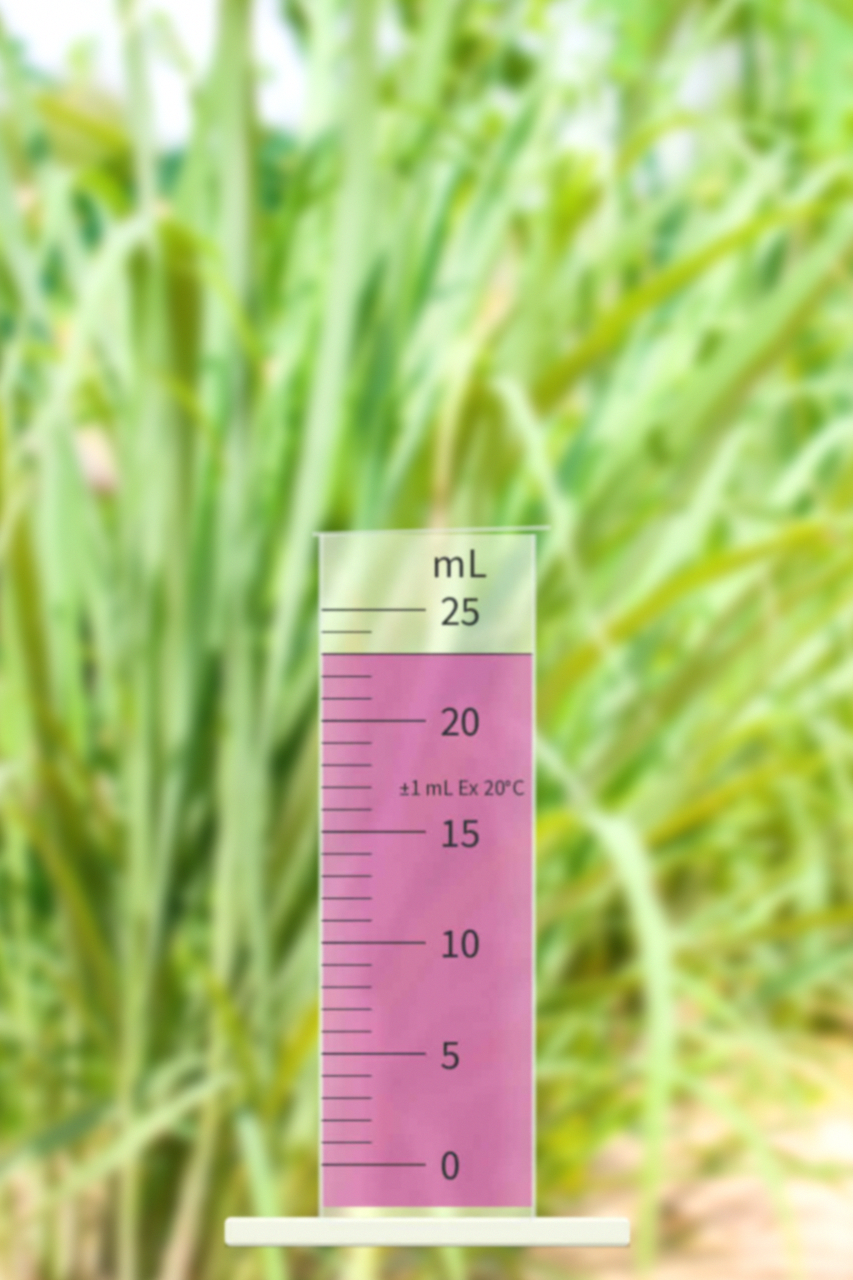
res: 23
